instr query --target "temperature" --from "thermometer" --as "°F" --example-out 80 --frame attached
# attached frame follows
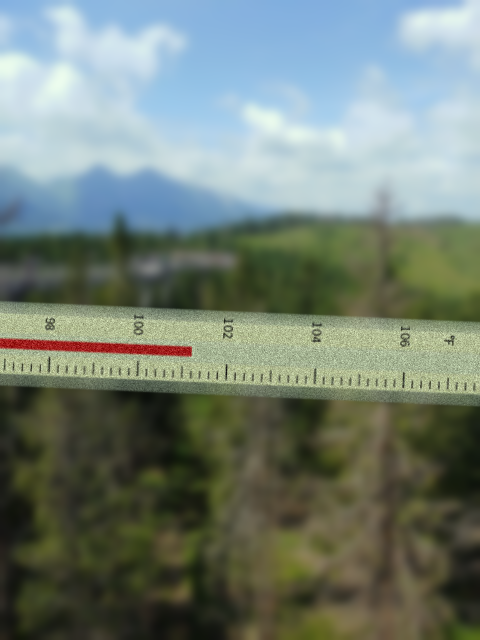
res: 101.2
